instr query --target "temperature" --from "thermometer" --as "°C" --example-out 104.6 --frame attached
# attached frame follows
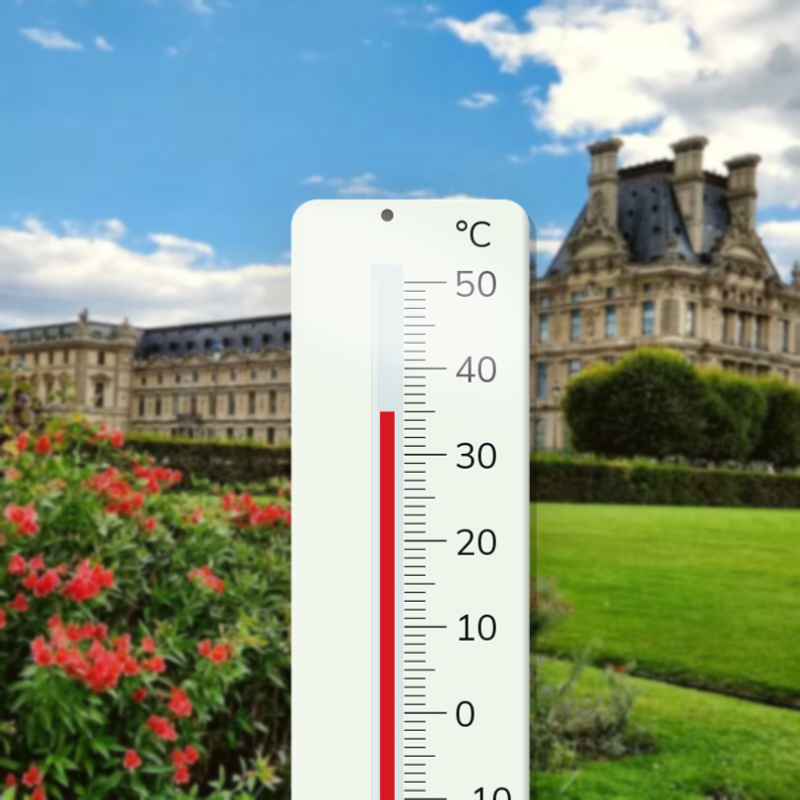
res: 35
